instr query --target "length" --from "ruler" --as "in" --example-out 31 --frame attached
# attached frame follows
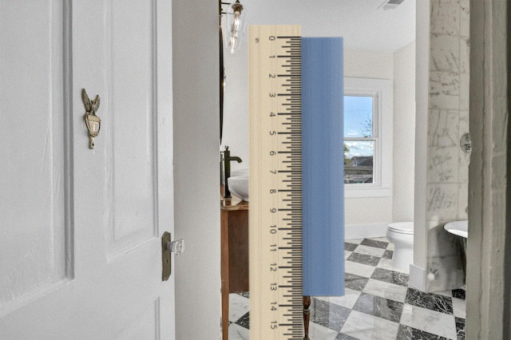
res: 13.5
